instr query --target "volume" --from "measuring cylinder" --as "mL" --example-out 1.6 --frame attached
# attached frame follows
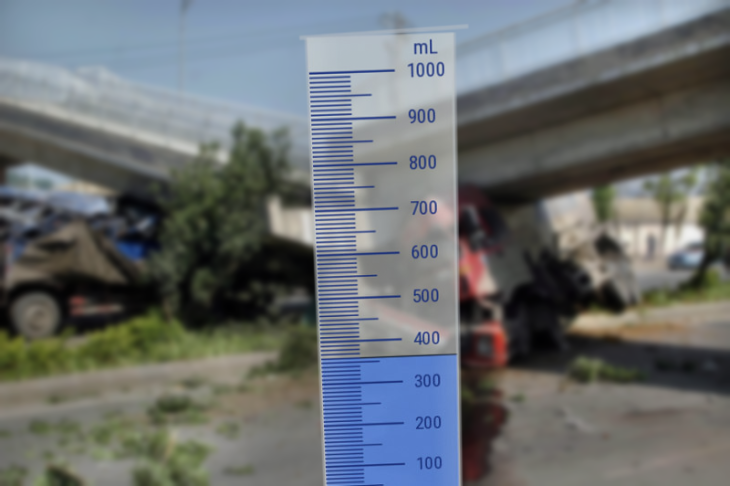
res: 360
